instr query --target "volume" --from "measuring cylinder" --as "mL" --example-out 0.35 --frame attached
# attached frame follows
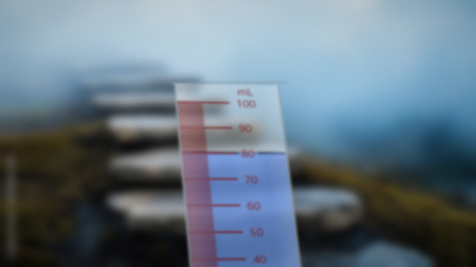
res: 80
